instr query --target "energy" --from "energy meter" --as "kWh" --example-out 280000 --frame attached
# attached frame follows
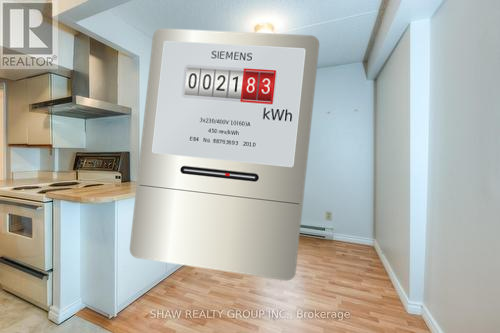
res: 21.83
